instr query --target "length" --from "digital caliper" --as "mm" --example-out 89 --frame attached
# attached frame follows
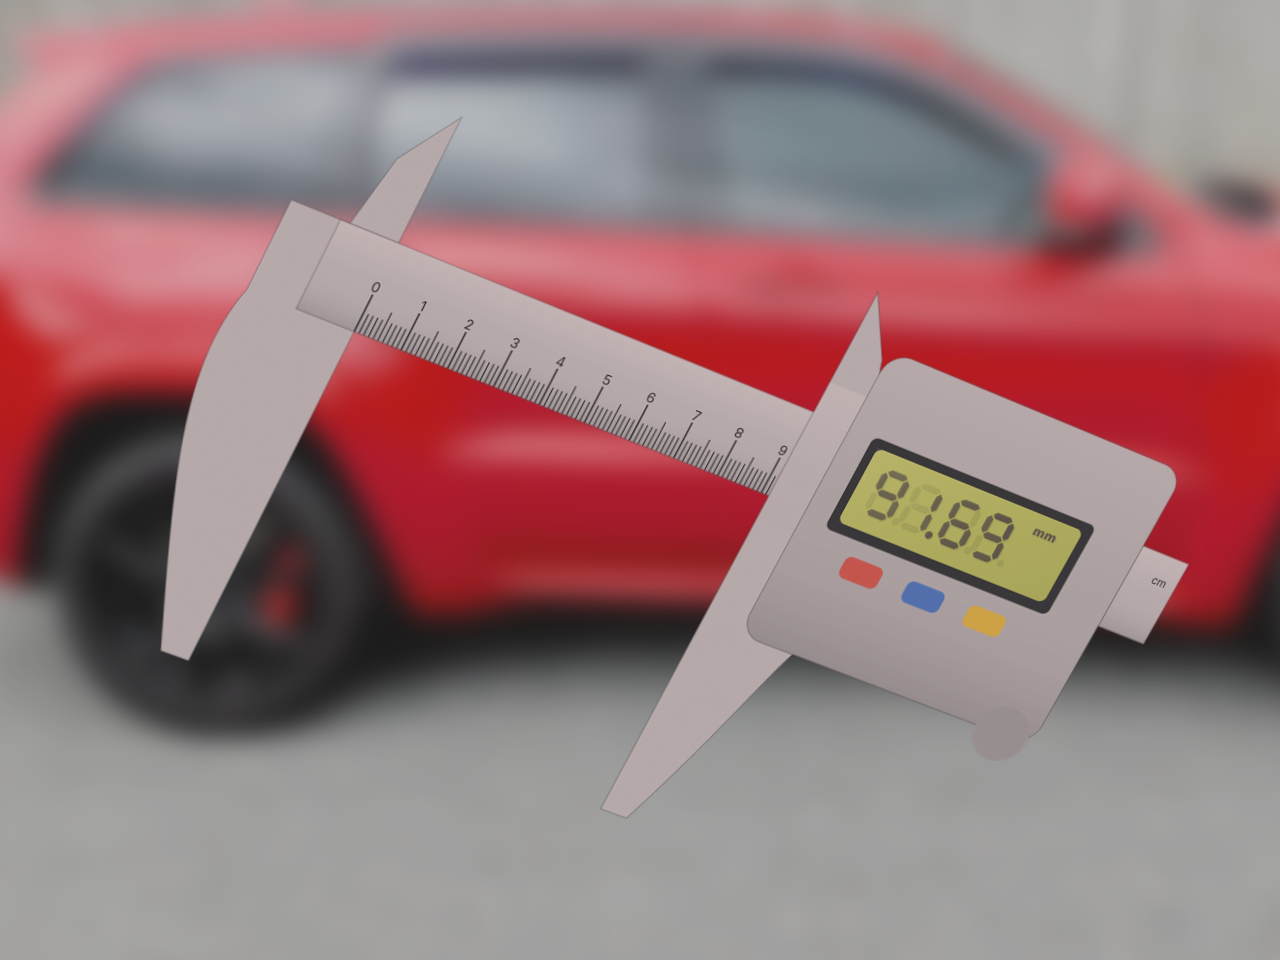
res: 91.69
